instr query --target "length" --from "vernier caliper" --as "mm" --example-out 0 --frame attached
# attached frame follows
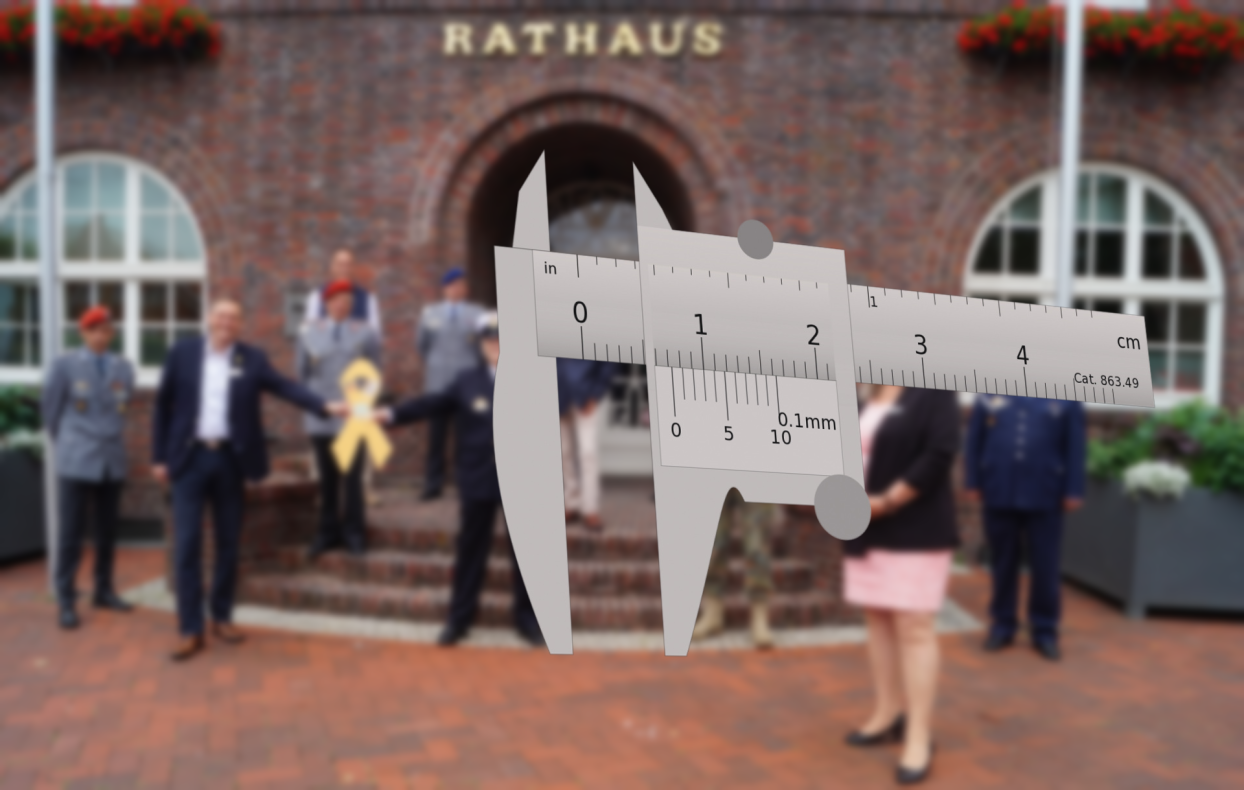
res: 7.3
